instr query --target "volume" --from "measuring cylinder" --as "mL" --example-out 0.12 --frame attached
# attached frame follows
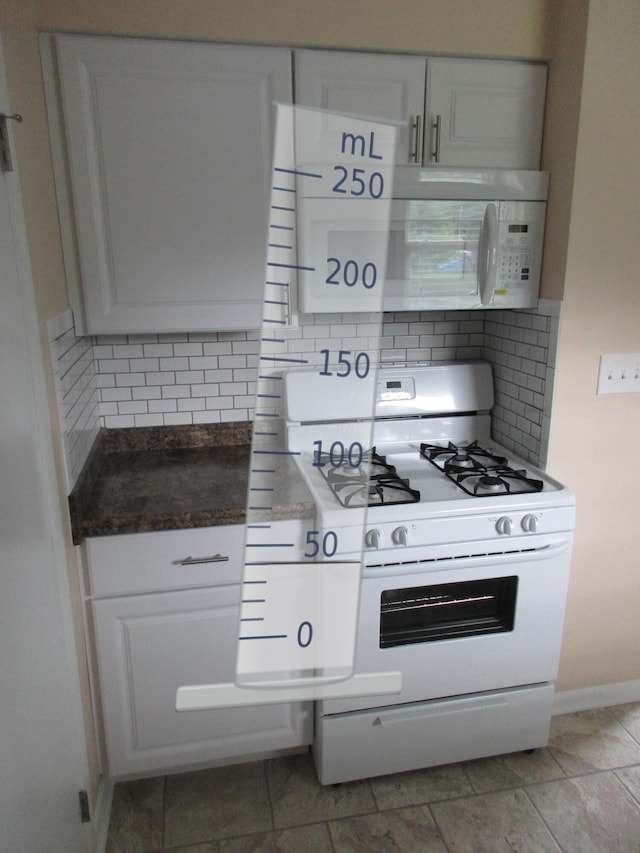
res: 40
